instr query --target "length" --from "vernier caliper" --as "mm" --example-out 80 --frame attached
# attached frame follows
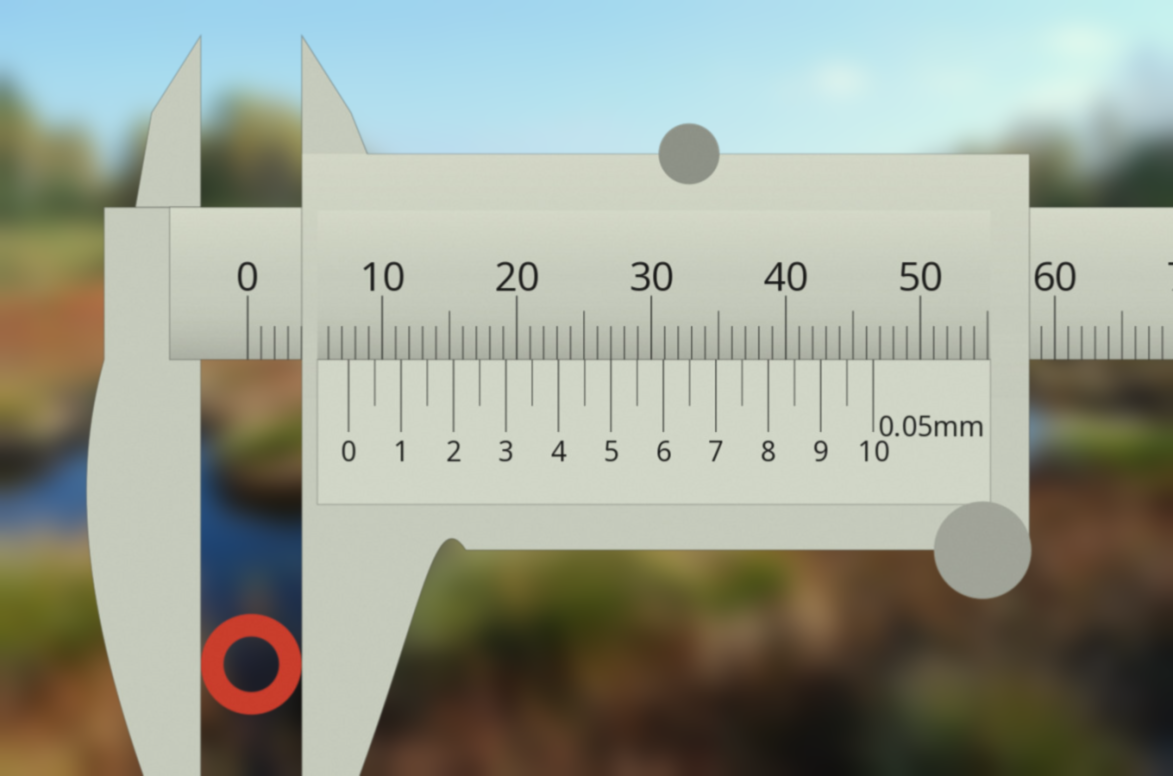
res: 7.5
